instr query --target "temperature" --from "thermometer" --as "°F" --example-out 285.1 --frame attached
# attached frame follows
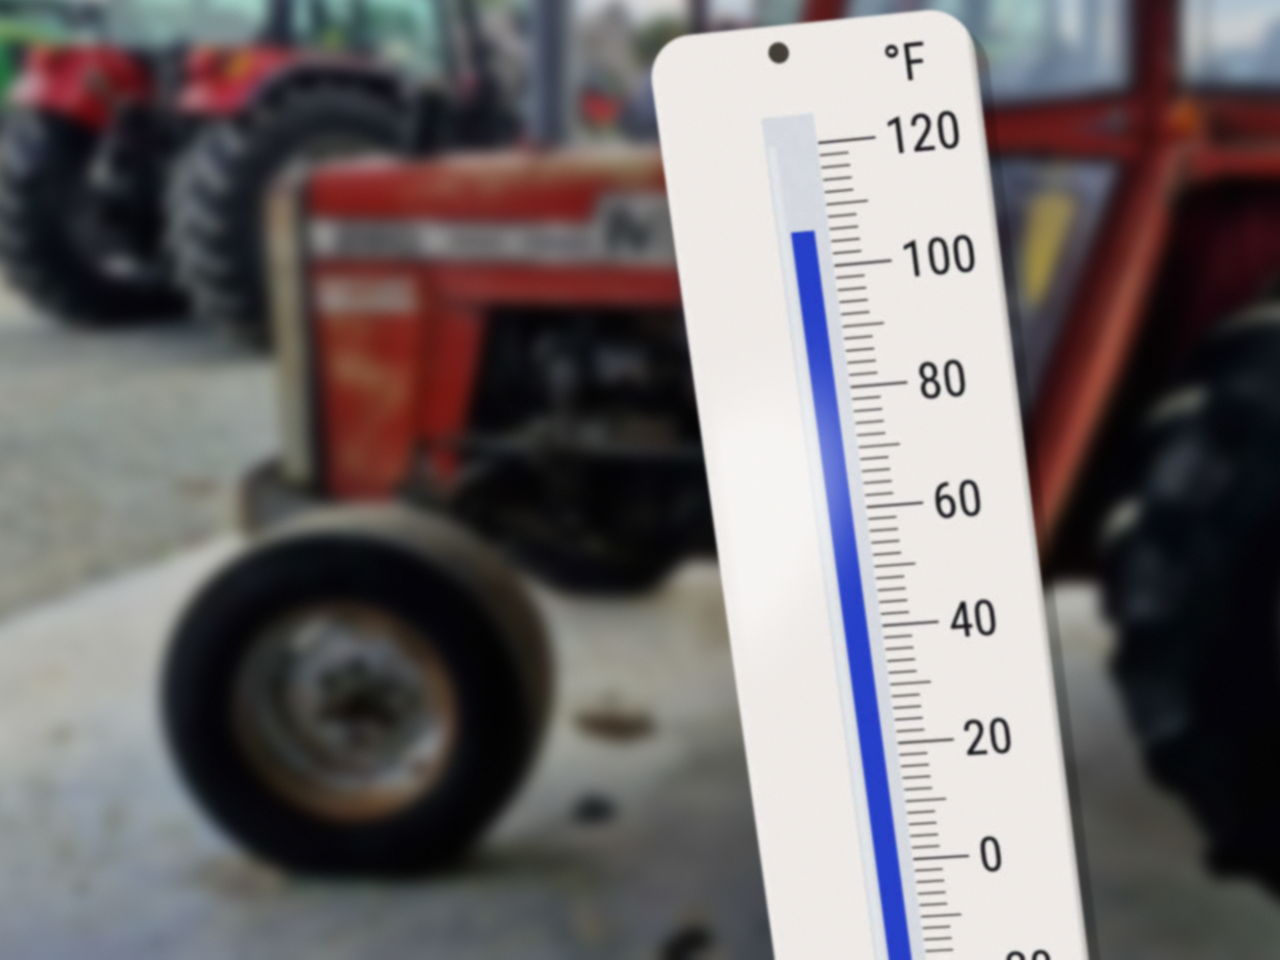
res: 106
